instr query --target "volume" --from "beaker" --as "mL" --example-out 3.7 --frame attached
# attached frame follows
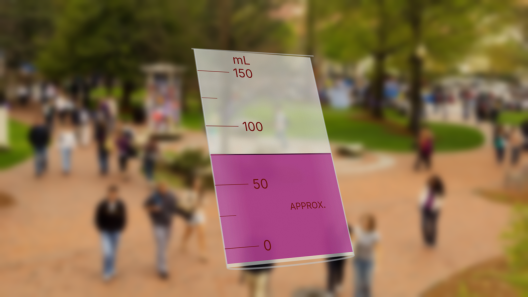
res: 75
